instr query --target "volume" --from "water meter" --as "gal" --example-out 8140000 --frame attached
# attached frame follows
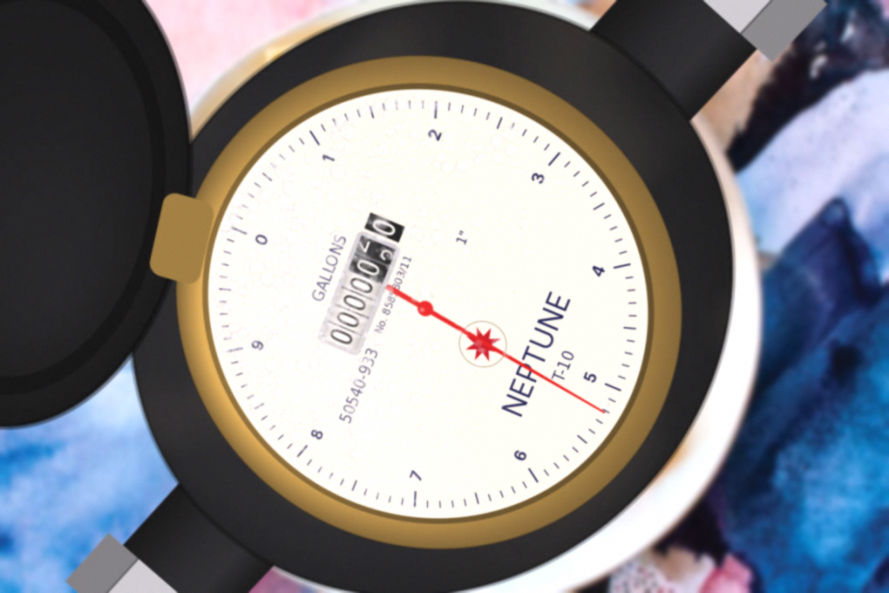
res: 25.2
